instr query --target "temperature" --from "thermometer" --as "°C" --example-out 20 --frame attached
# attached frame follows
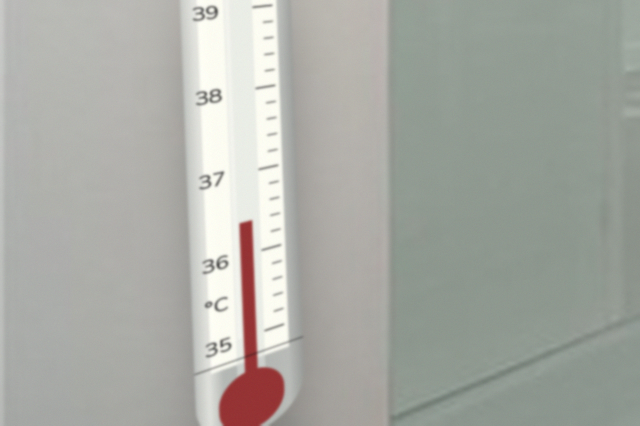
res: 36.4
